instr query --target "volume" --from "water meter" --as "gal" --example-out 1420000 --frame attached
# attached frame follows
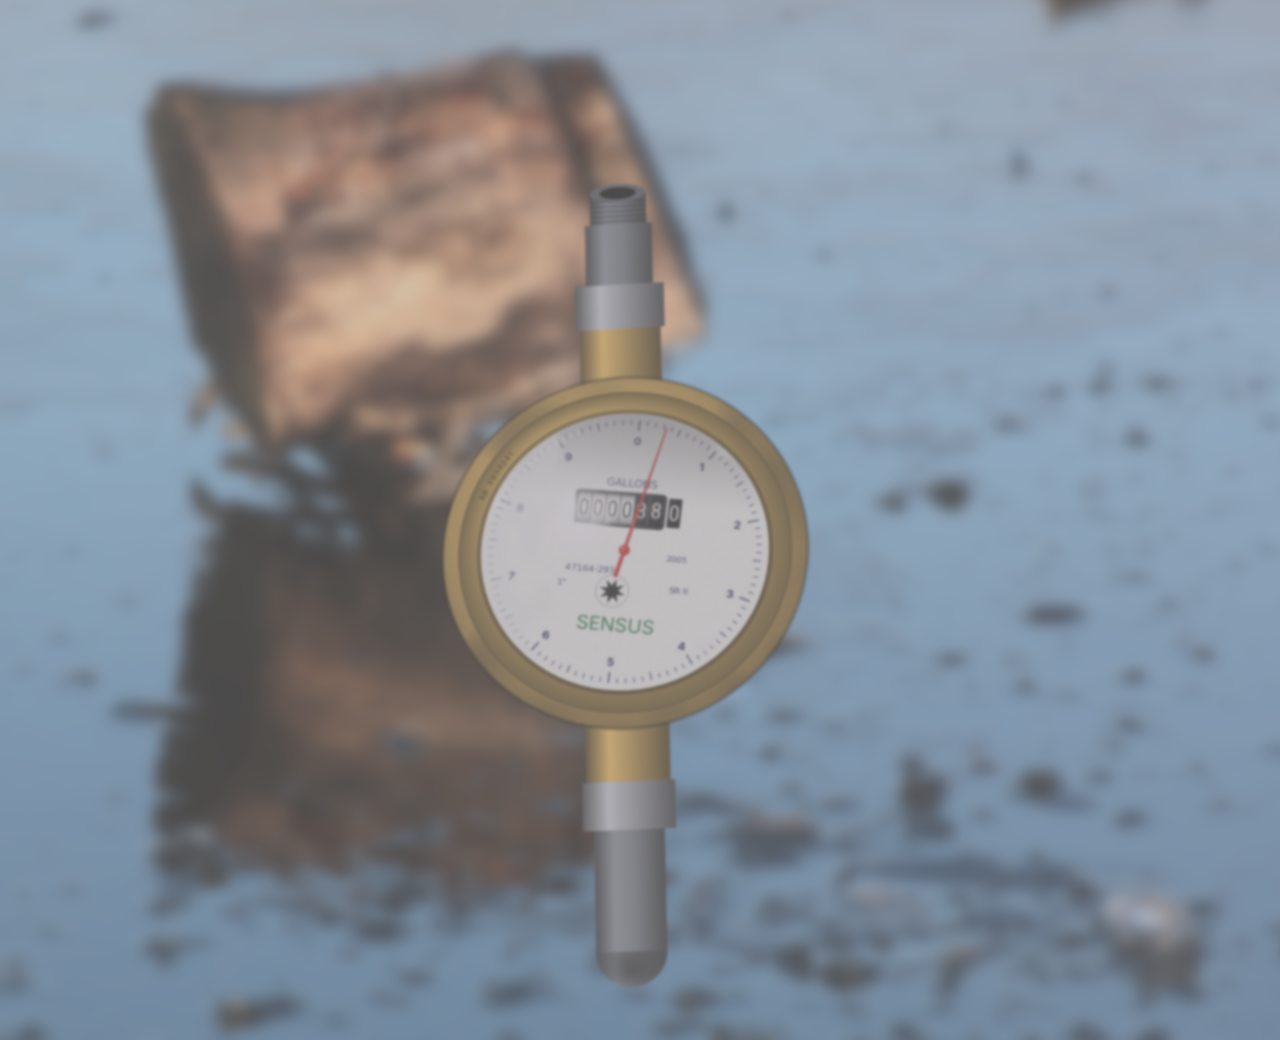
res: 380.3
